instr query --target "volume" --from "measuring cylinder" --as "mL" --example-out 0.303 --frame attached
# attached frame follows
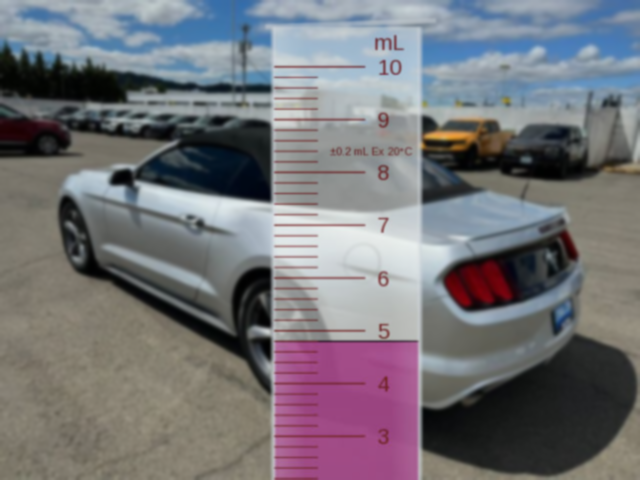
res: 4.8
